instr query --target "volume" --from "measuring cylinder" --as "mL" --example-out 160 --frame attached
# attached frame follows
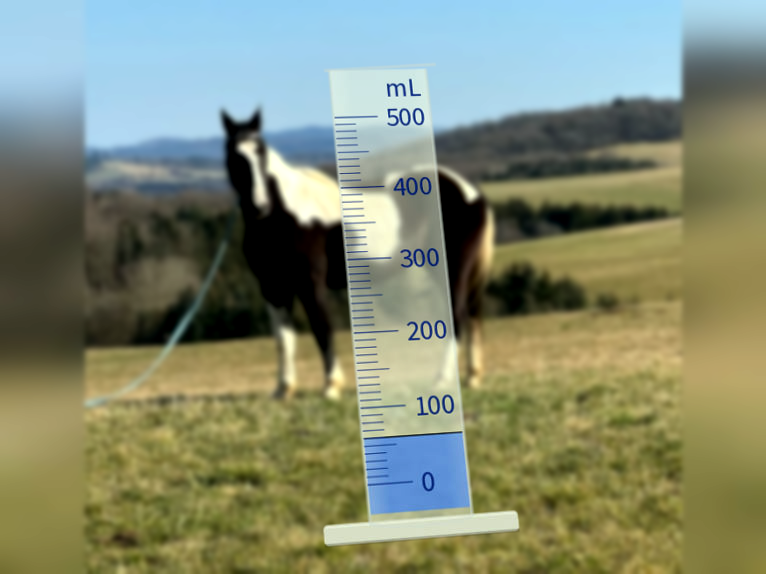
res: 60
